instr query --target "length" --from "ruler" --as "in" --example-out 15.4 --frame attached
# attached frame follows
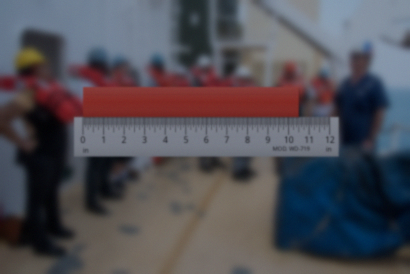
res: 10.5
